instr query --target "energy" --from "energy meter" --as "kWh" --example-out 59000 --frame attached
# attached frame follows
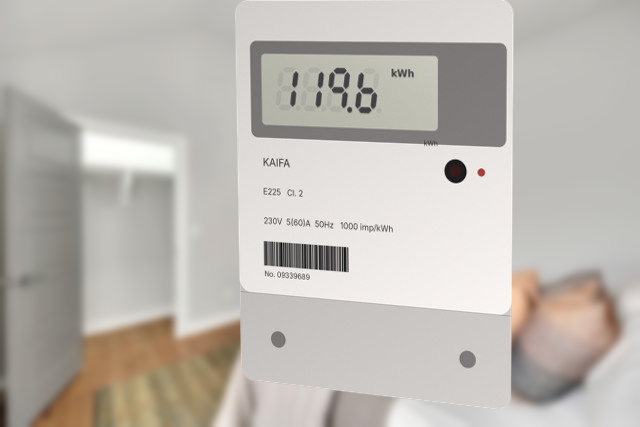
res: 119.6
